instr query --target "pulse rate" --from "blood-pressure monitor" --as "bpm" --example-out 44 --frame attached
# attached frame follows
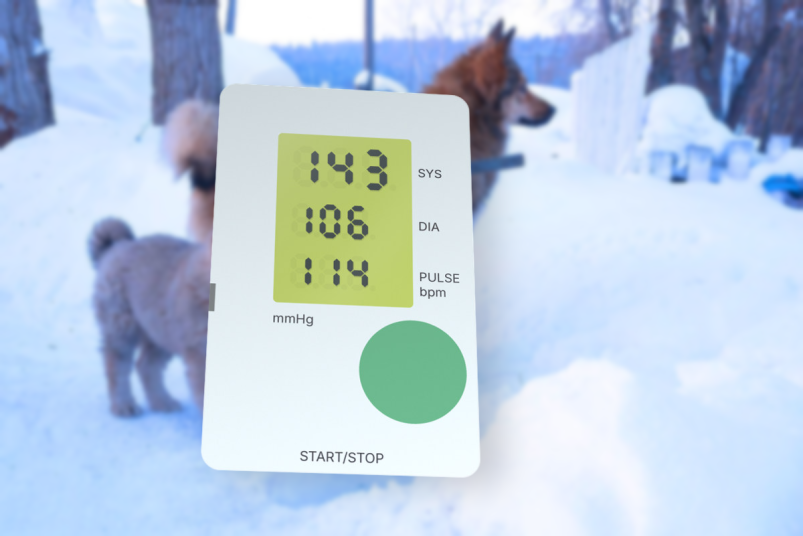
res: 114
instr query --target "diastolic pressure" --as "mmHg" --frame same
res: 106
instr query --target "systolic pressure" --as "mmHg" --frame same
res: 143
